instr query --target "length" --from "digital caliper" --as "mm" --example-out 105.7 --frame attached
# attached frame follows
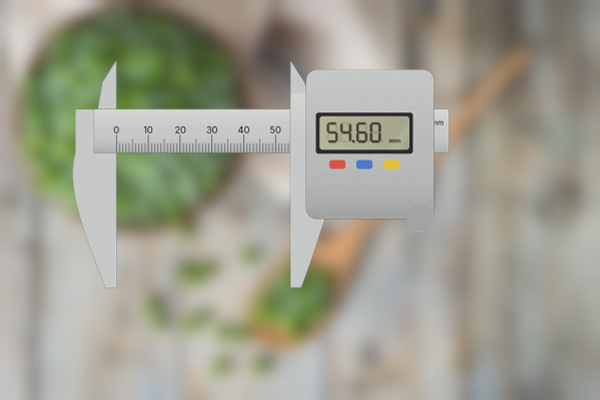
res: 54.60
